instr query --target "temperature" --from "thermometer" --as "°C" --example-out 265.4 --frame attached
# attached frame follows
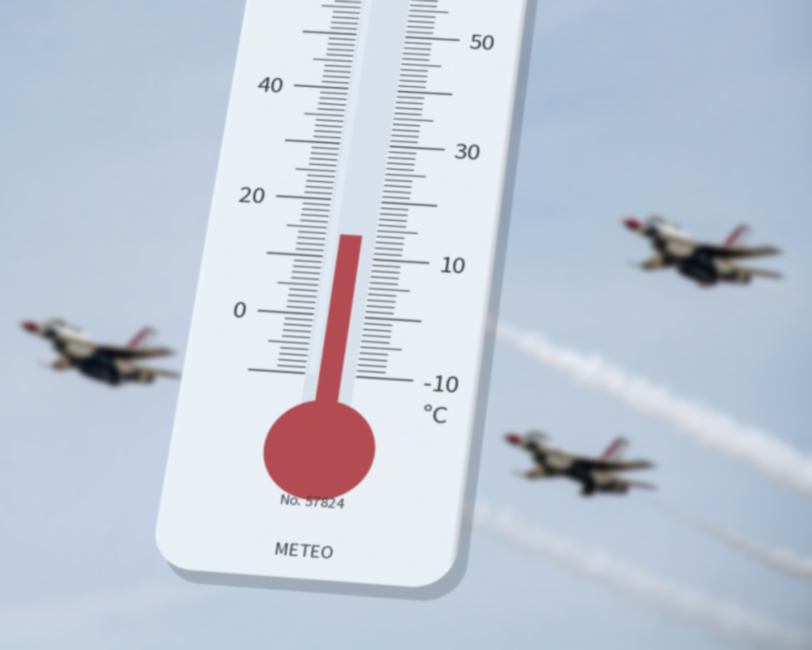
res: 14
